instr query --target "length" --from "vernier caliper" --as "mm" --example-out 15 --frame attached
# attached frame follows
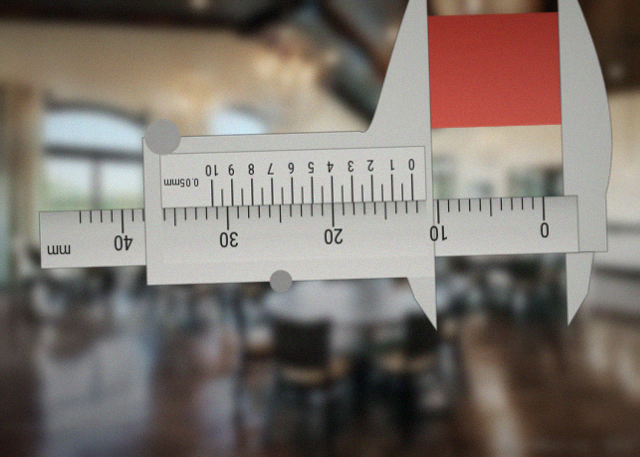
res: 12.4
